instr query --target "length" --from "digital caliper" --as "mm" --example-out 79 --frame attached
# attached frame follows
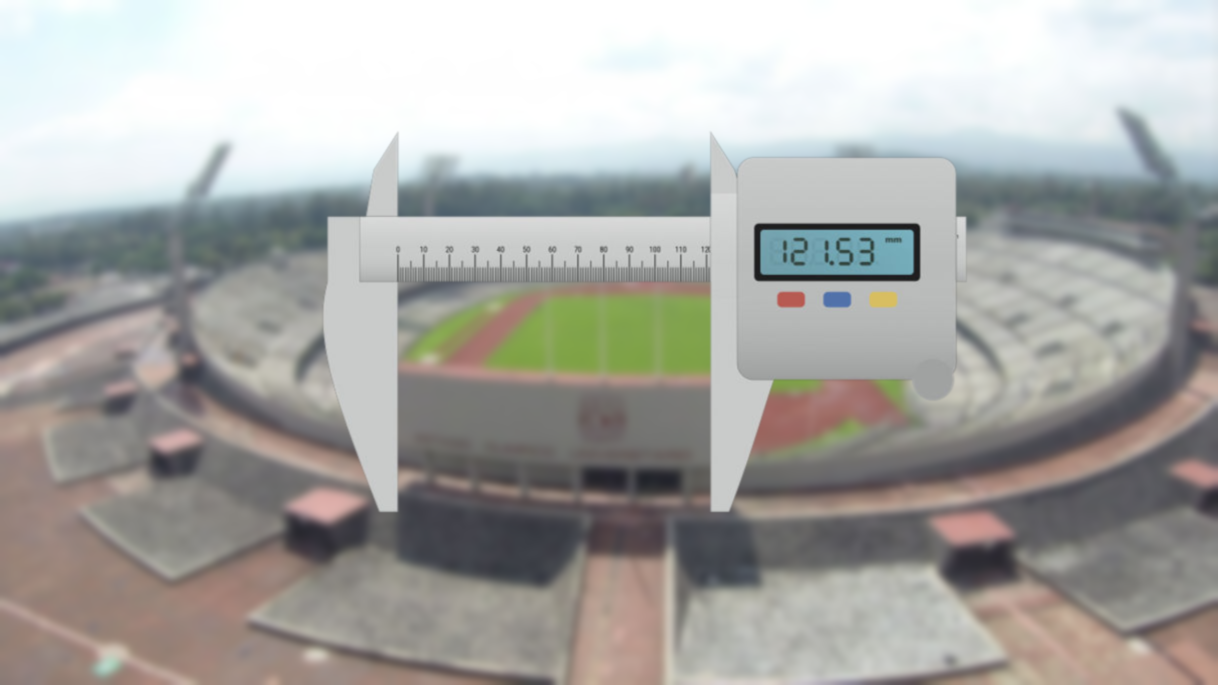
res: 121.53
